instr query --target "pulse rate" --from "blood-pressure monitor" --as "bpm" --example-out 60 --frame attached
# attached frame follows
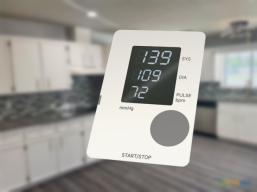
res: 72
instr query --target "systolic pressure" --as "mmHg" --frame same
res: 139
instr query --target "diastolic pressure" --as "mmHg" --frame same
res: 109
